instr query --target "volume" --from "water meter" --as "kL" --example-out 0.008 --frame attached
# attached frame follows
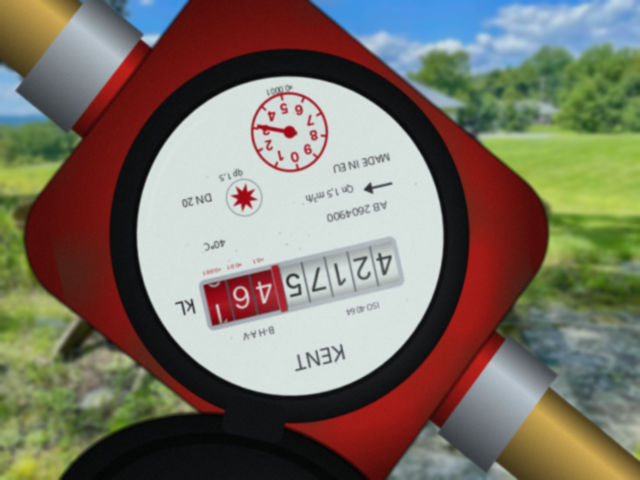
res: 42175.4613
